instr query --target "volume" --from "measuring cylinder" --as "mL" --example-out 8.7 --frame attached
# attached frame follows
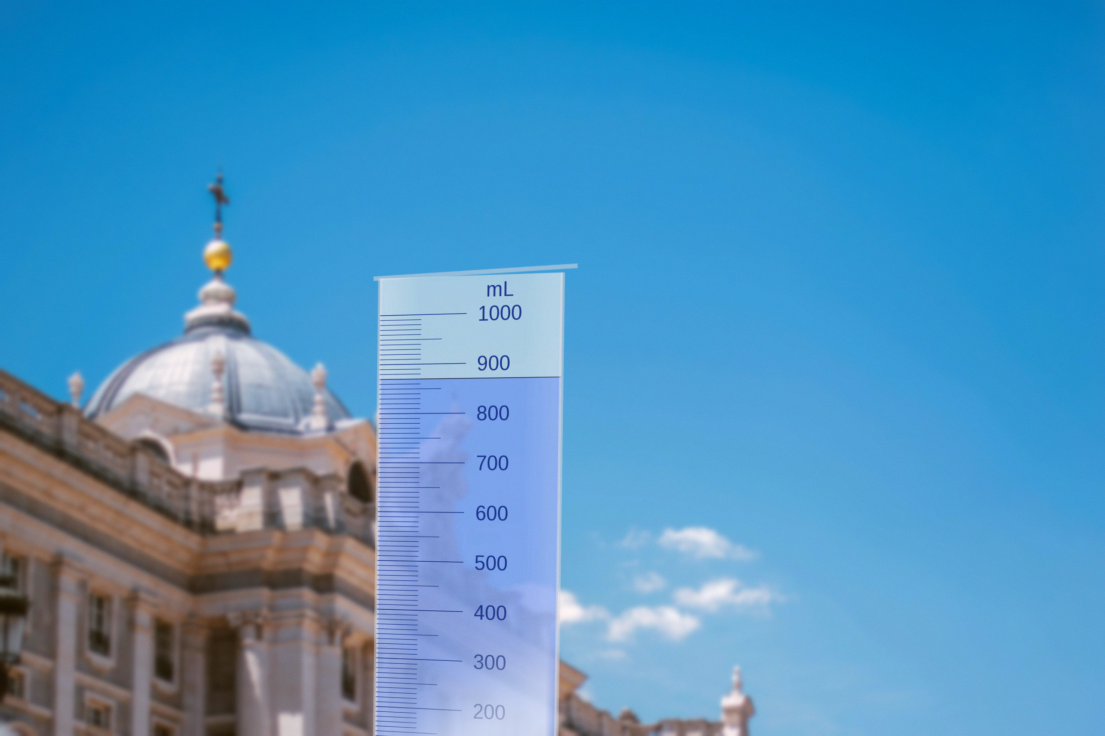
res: 870
